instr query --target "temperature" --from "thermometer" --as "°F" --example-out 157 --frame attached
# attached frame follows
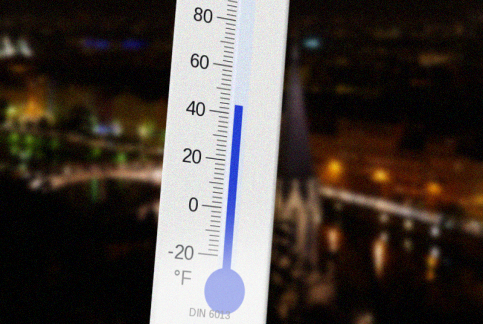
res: 44
